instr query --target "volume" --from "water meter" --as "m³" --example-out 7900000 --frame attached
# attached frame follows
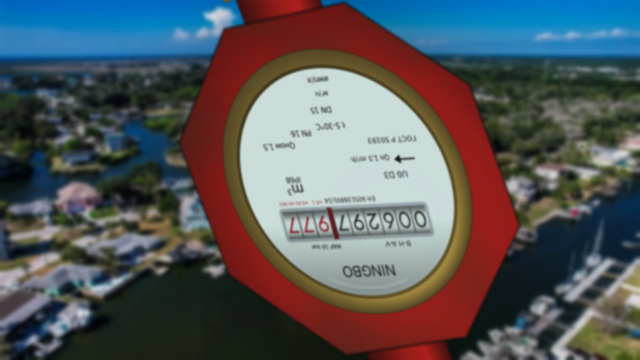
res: 6297.977
